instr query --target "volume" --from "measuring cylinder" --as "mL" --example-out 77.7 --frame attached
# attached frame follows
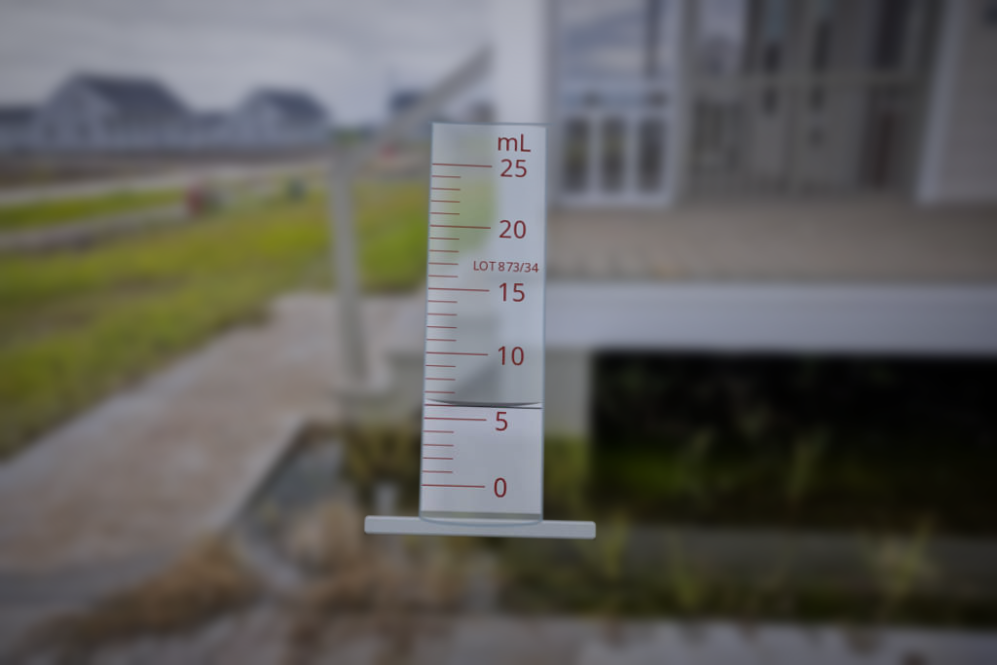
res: 6
